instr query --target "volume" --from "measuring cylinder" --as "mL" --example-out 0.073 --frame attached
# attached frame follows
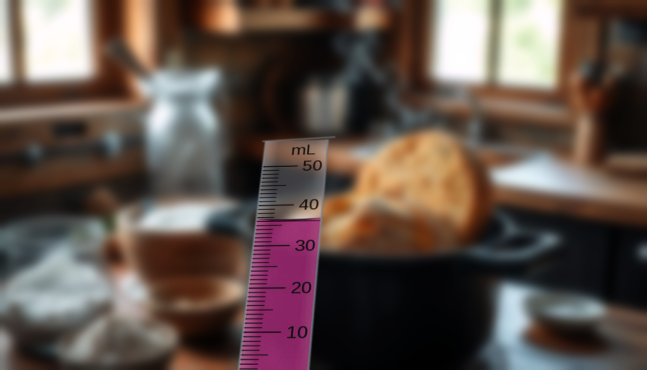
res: 36
